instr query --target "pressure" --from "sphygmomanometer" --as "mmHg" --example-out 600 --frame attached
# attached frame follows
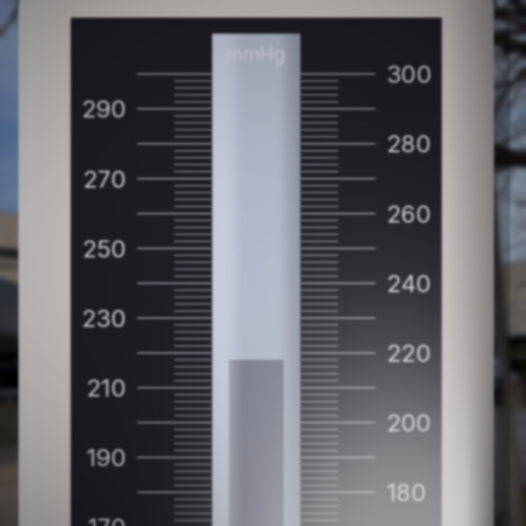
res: 218
